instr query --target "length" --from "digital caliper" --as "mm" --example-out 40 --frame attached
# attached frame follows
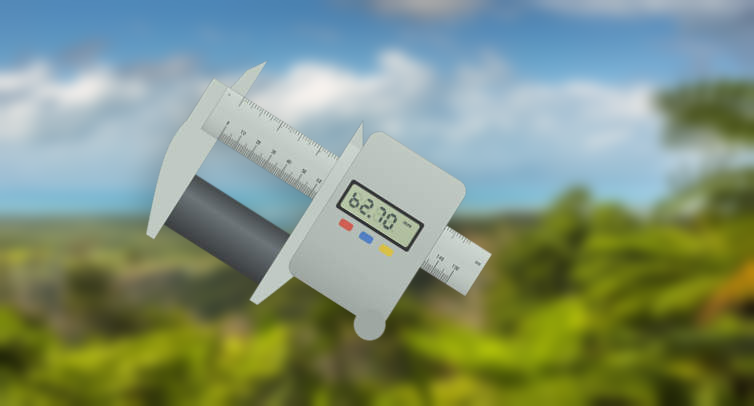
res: 62.70
